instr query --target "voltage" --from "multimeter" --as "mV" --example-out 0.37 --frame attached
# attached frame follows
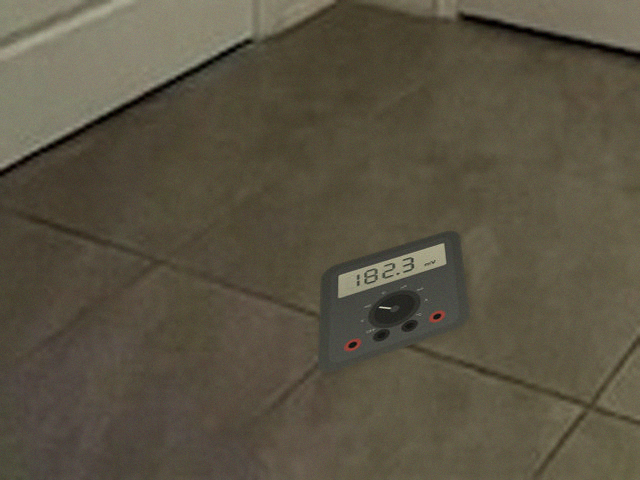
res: 182.3
